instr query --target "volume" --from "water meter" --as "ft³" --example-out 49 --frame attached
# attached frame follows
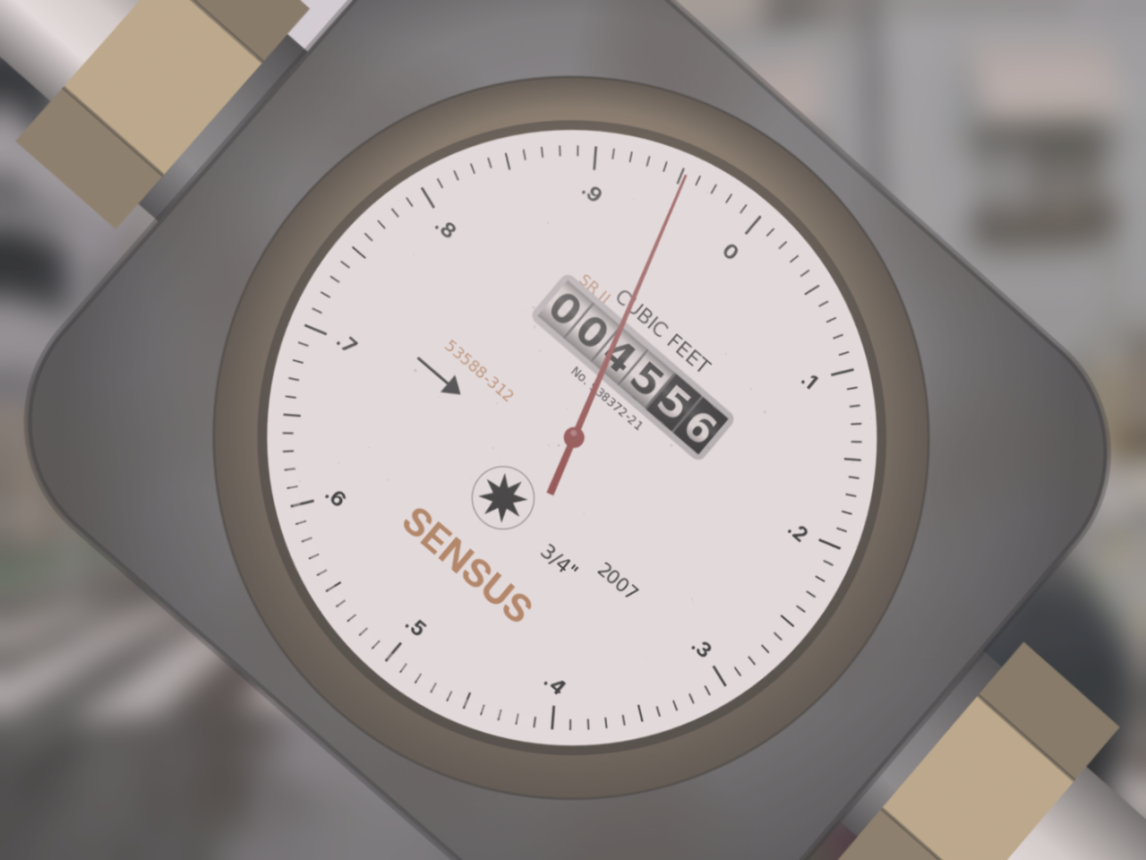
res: 4555.95
